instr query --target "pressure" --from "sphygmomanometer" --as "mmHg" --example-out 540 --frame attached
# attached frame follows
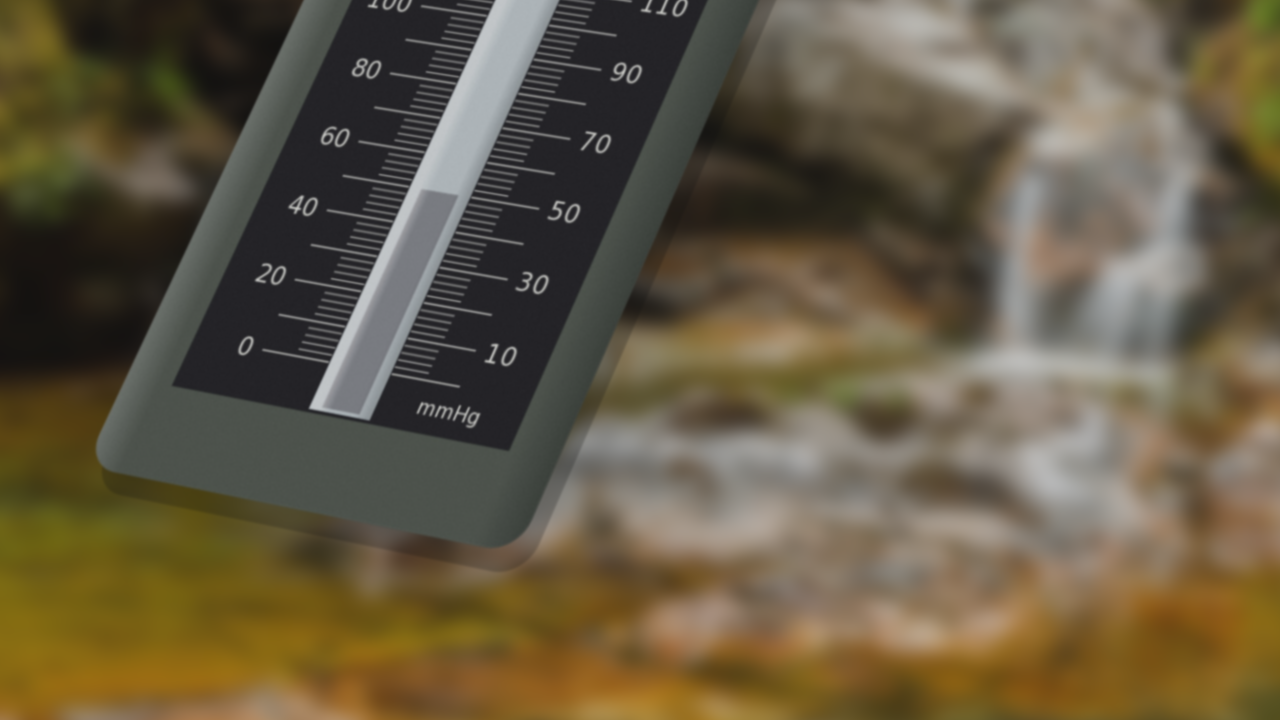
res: 50
